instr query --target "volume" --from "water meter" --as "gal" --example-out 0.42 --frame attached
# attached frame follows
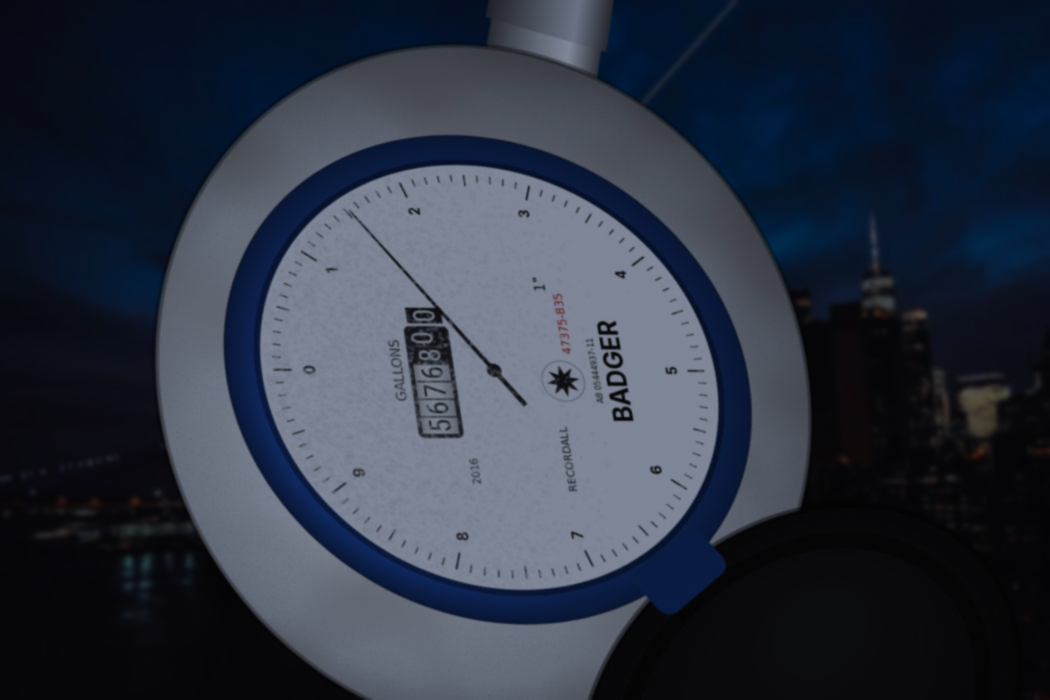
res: 5676801.5
